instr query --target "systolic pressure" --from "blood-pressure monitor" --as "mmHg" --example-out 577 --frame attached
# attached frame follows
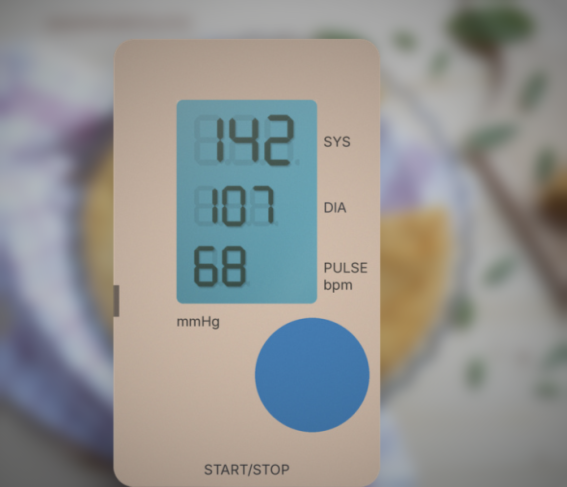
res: 142
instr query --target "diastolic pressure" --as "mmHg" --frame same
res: 107
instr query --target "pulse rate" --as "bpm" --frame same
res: 68
